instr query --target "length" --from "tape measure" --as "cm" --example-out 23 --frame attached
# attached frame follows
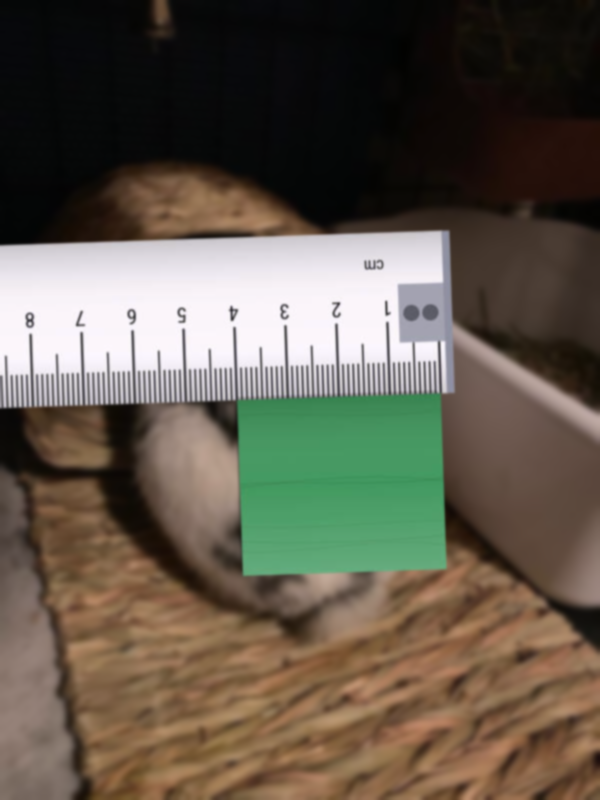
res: 4
